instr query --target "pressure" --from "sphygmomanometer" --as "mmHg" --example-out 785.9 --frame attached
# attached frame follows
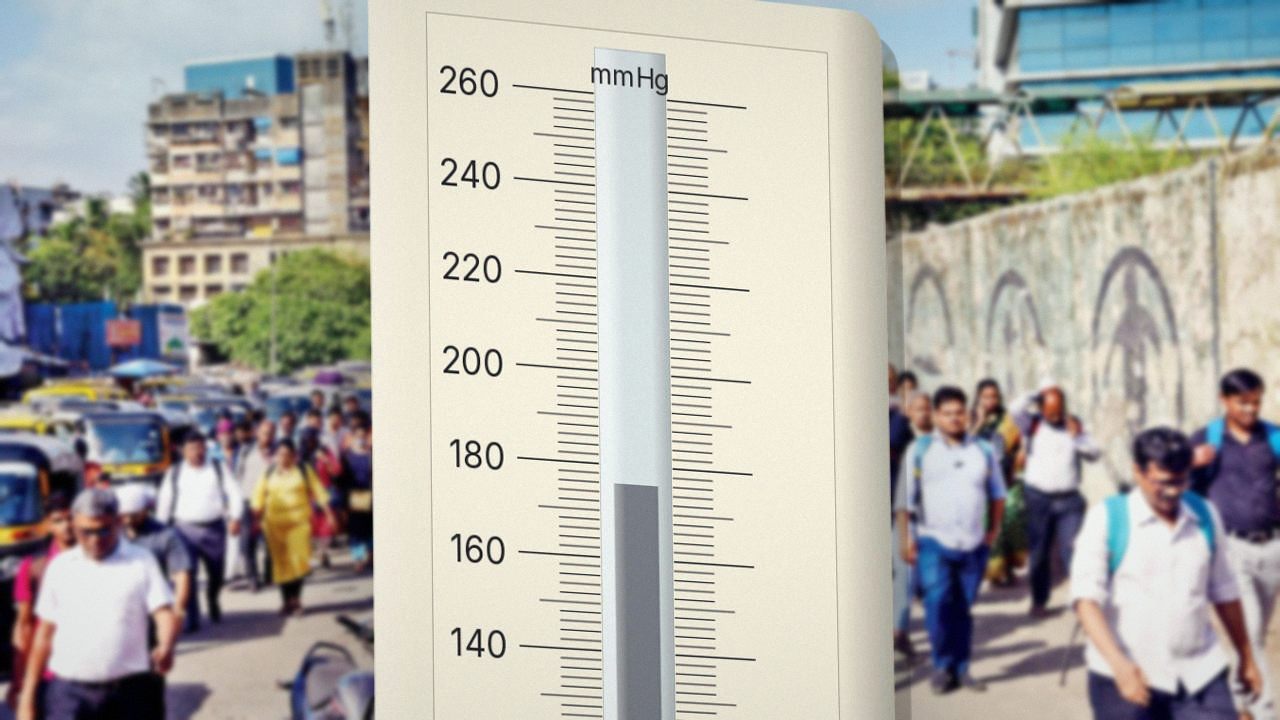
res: 176
